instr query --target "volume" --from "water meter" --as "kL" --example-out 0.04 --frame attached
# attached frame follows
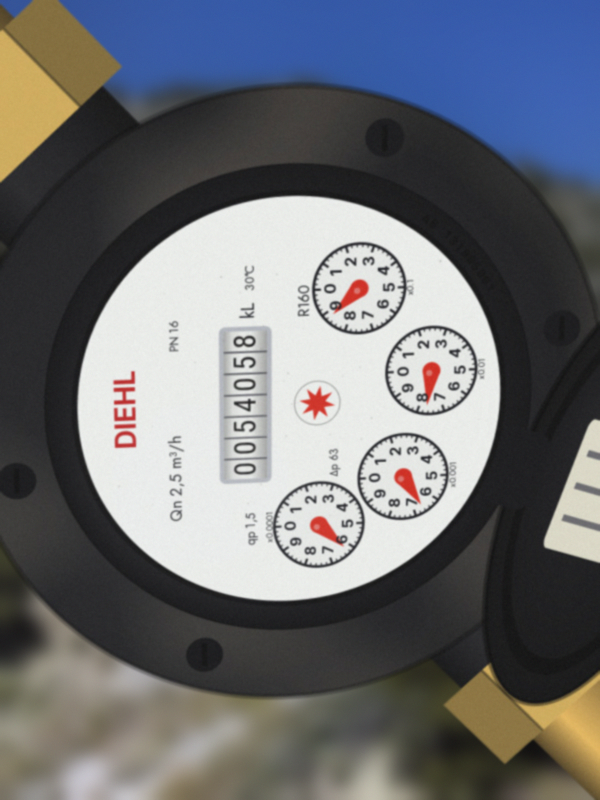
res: 54058.8766
